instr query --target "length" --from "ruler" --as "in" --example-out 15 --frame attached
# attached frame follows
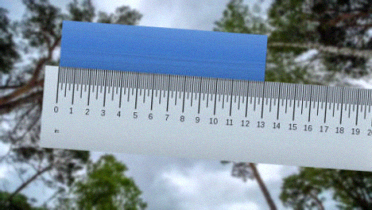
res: 13
